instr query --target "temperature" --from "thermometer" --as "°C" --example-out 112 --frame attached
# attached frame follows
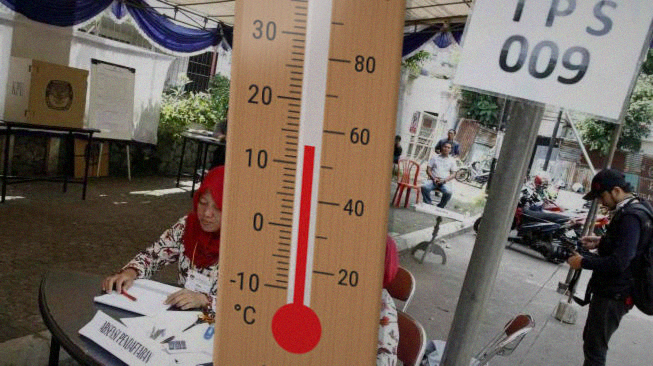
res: 13
